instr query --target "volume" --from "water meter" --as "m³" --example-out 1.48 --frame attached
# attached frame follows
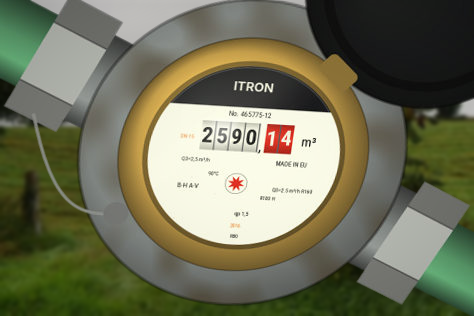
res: 2590.14
